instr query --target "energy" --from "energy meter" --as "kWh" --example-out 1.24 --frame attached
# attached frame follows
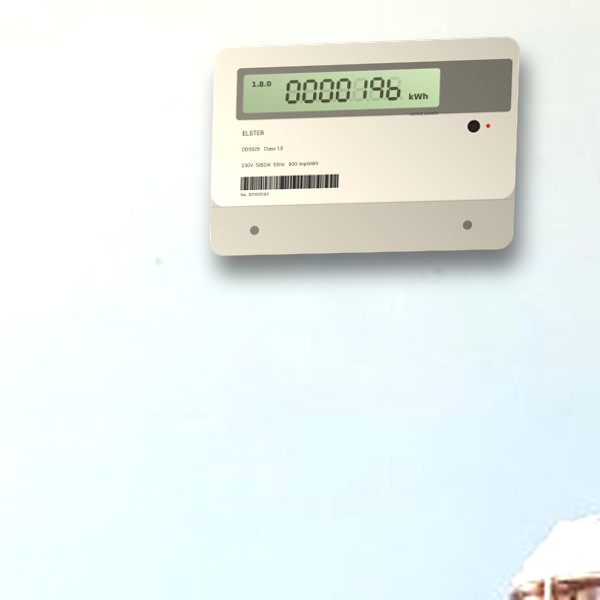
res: 196
